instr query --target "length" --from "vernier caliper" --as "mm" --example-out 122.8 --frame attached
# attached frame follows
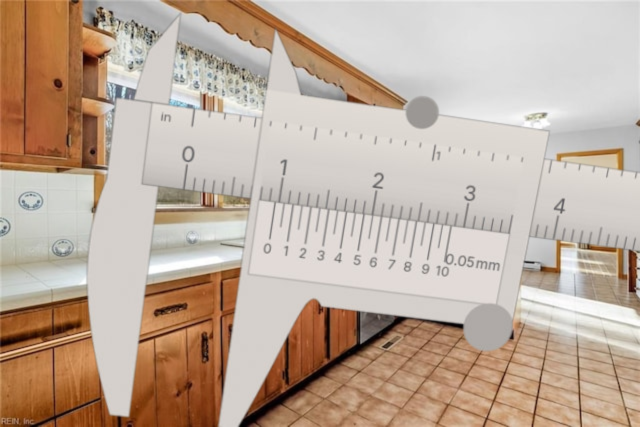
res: 9.6
